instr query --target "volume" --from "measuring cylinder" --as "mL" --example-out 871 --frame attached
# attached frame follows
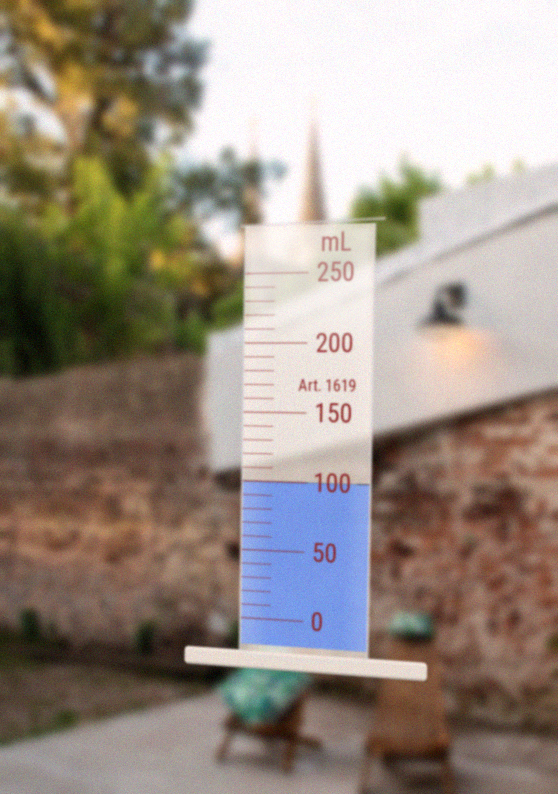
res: 100
